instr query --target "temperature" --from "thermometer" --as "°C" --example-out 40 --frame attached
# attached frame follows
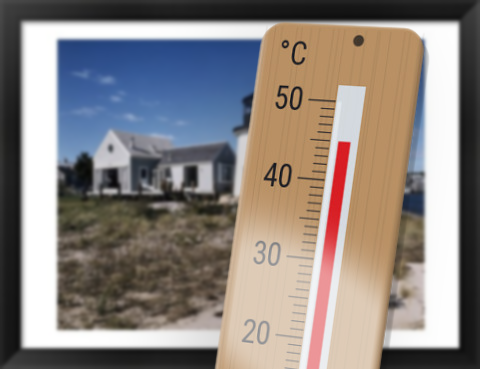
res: 45
